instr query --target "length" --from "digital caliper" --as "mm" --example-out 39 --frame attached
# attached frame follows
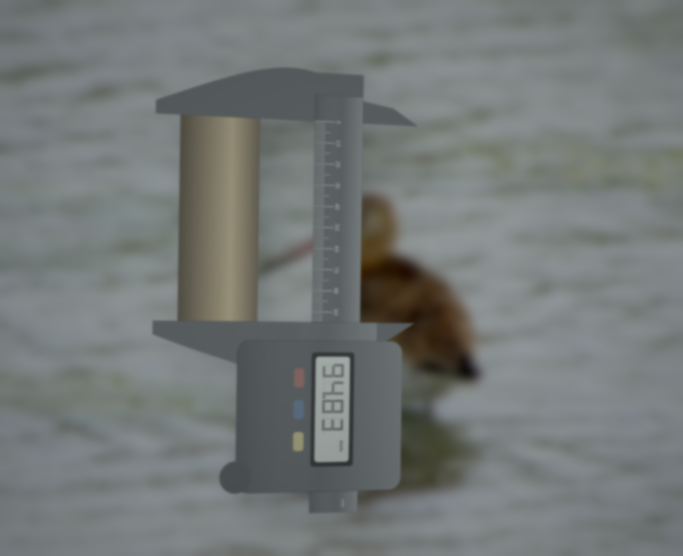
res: 94.83
